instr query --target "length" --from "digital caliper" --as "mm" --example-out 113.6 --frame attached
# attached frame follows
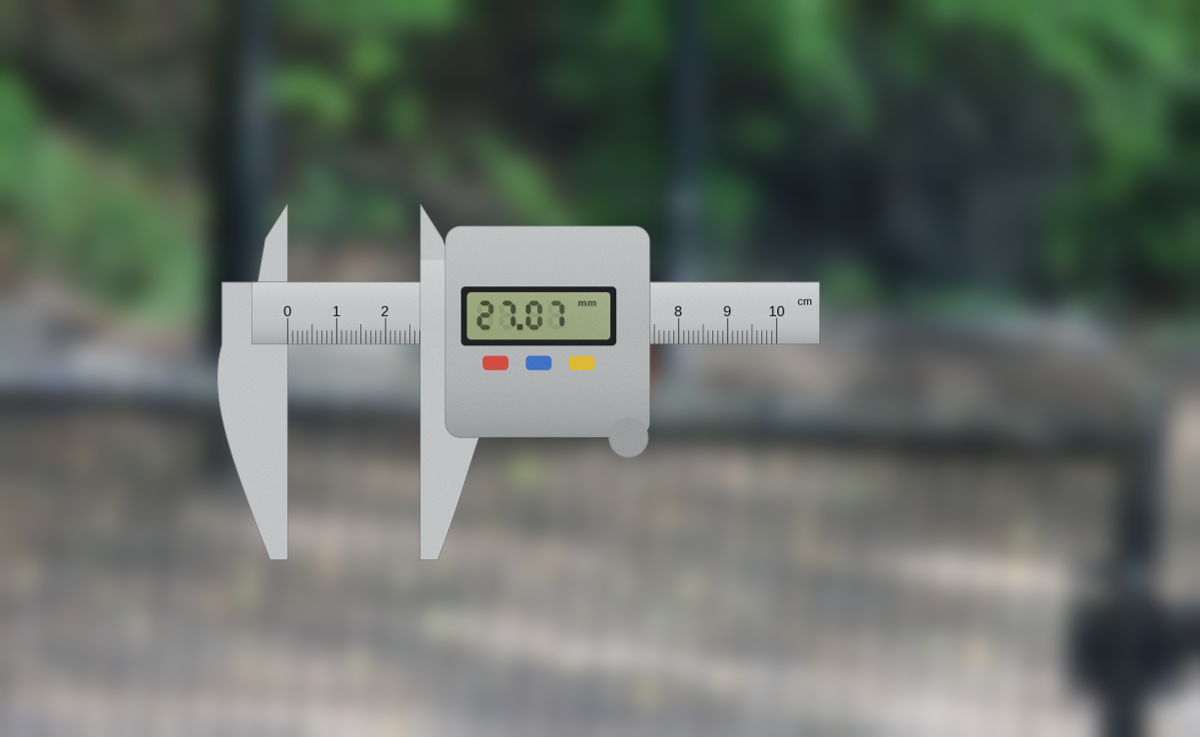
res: 27.07
